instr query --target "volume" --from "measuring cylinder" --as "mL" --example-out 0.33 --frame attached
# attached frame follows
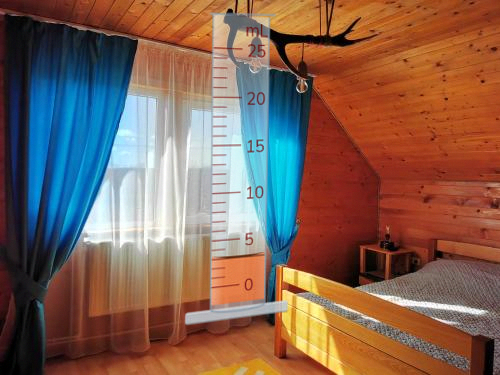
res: 3
